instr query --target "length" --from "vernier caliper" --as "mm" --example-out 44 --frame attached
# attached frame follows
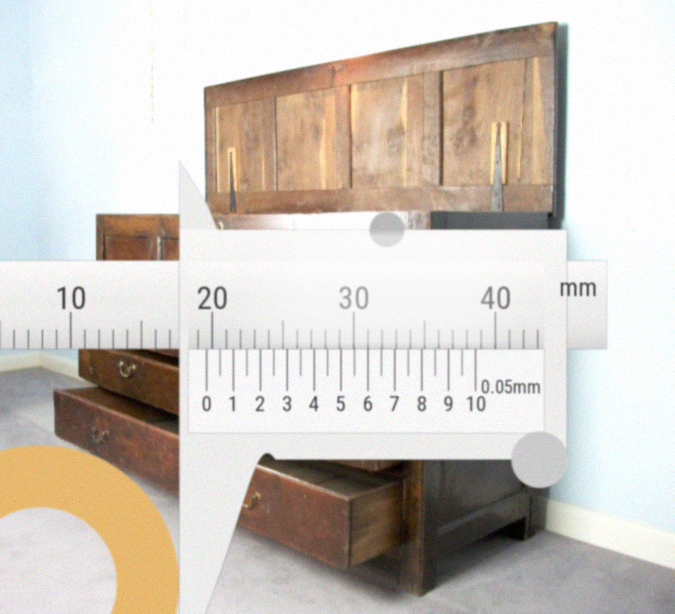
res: 19.6
